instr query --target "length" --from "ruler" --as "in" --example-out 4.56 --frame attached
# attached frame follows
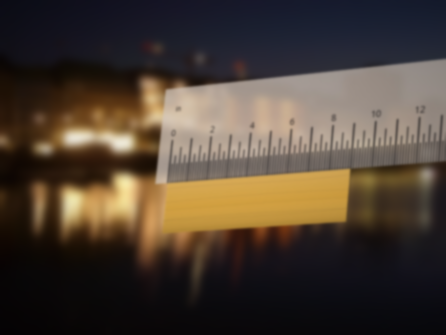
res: 9
